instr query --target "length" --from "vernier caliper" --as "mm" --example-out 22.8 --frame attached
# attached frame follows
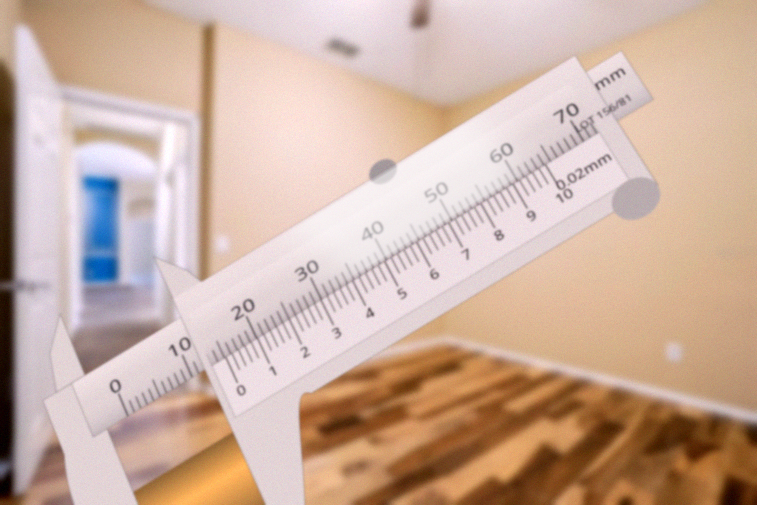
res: 15.2
